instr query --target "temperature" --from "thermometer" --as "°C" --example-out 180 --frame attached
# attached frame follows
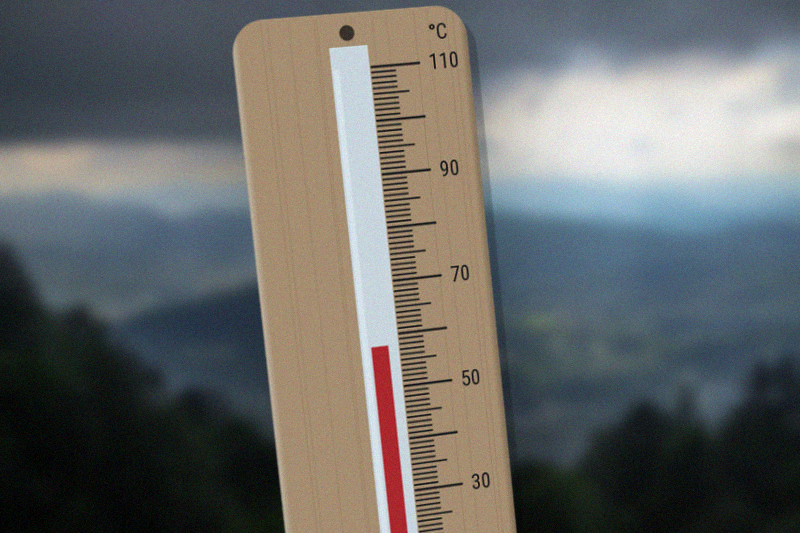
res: 58
